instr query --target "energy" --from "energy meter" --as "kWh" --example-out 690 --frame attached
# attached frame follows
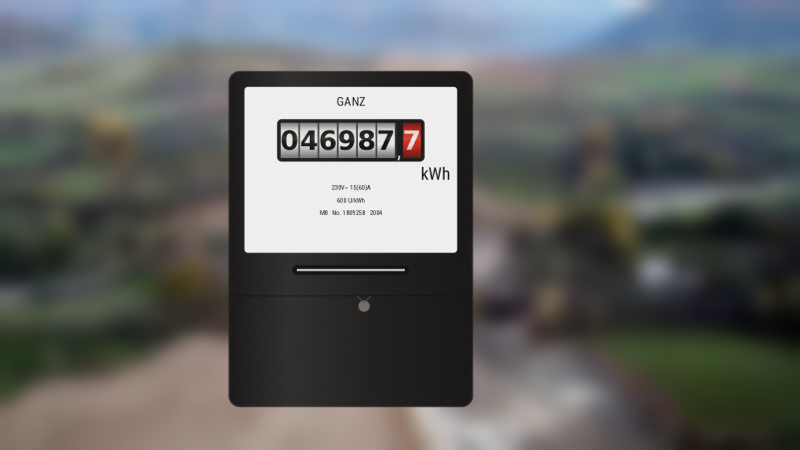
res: 46987.7
